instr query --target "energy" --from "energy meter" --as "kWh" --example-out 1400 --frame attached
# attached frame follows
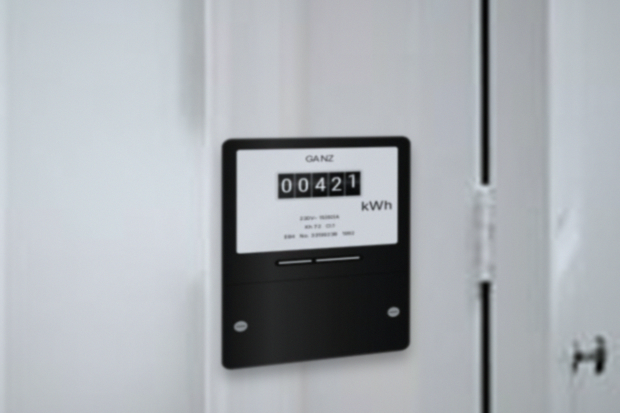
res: 421
